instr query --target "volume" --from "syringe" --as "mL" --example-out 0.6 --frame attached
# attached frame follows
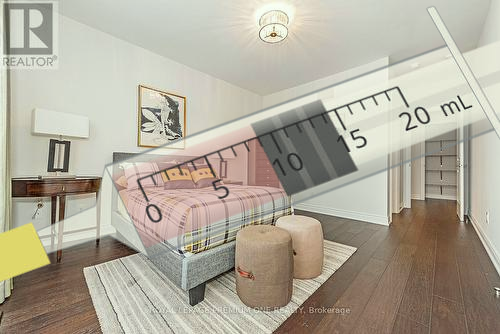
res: 9
